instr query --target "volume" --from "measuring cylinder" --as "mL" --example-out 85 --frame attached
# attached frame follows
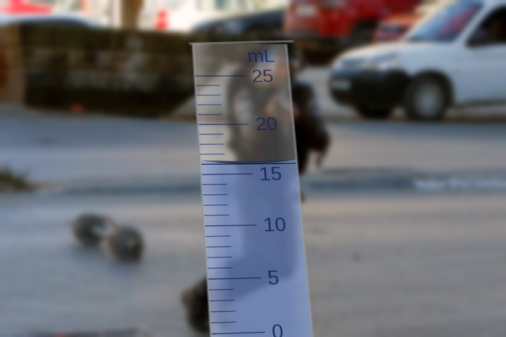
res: 16
